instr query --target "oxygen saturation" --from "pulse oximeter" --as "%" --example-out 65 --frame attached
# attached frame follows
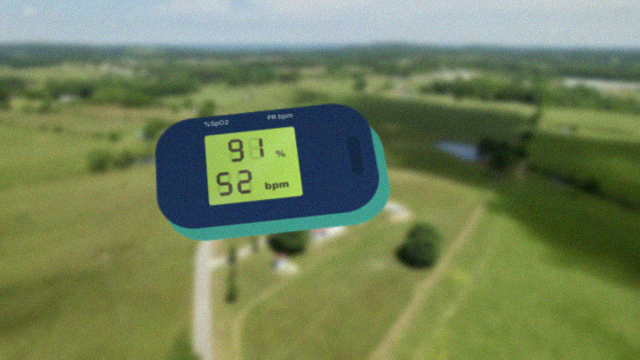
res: 91
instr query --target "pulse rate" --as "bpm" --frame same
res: 52
